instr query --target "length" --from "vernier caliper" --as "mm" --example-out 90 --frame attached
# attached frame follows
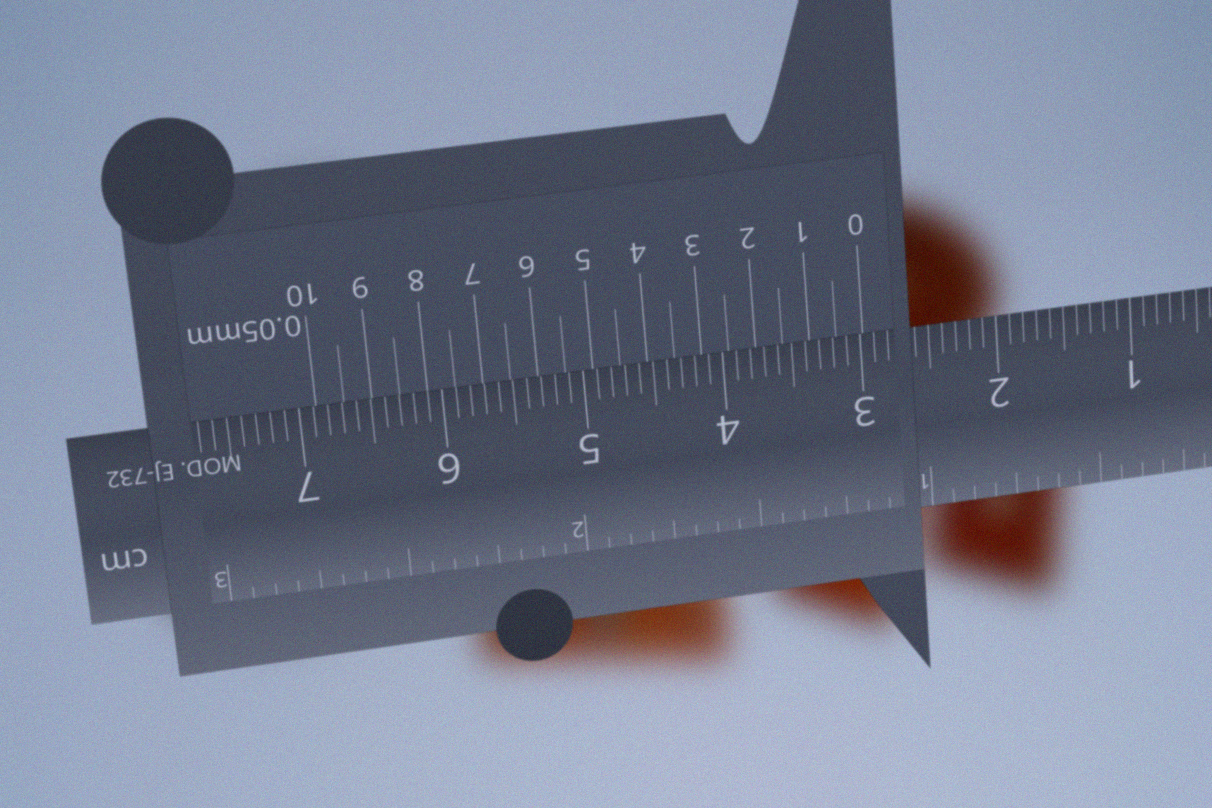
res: 29.8
